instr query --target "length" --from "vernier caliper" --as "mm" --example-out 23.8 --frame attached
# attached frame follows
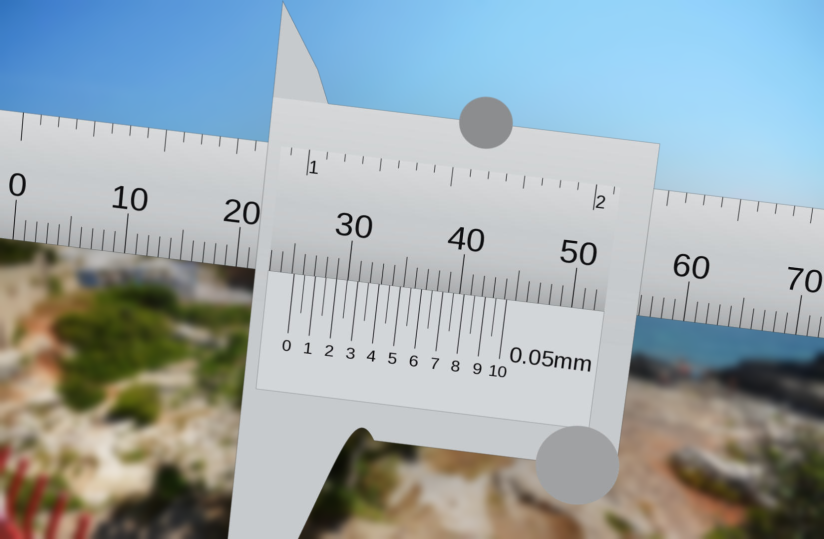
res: 25.2
